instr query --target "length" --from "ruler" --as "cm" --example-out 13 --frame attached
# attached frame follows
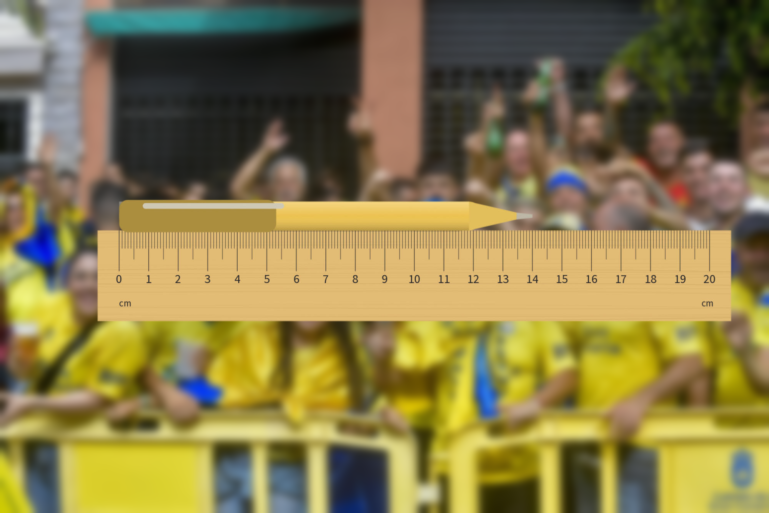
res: 14
